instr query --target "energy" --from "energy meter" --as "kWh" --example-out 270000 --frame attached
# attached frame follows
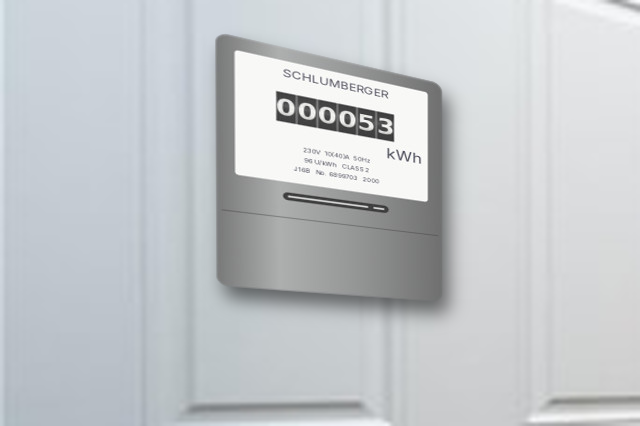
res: 53
